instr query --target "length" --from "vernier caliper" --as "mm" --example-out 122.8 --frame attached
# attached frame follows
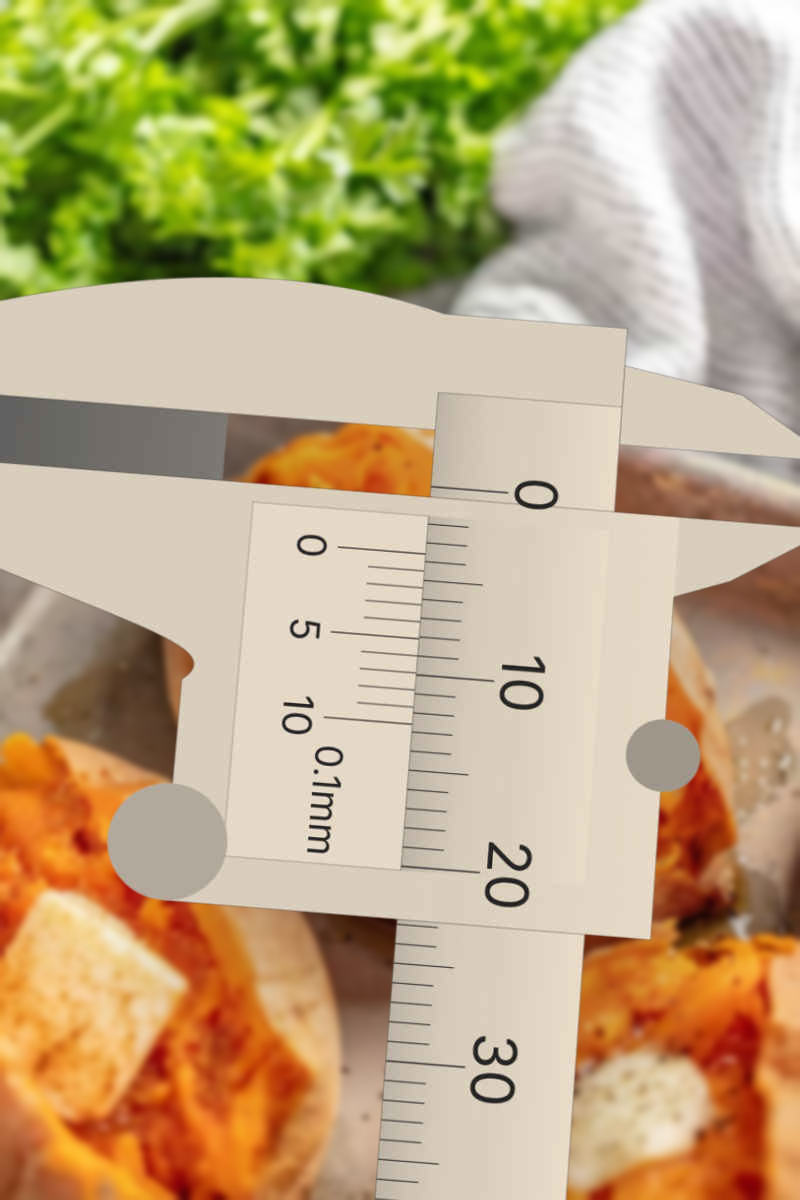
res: 3.6
